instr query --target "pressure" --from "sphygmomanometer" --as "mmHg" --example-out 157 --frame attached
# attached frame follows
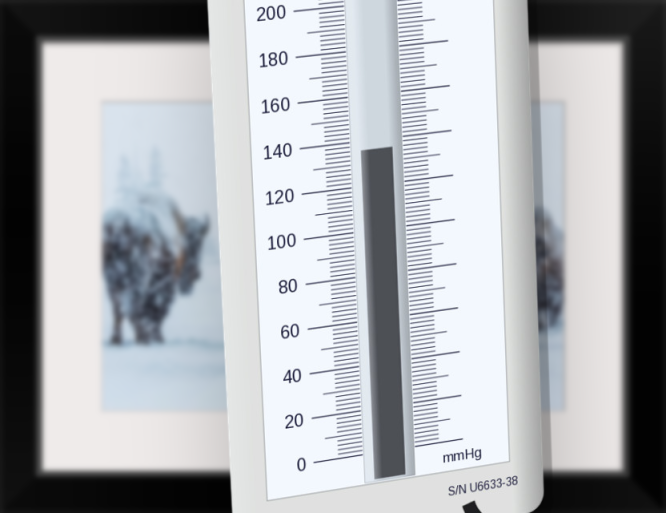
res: 136
